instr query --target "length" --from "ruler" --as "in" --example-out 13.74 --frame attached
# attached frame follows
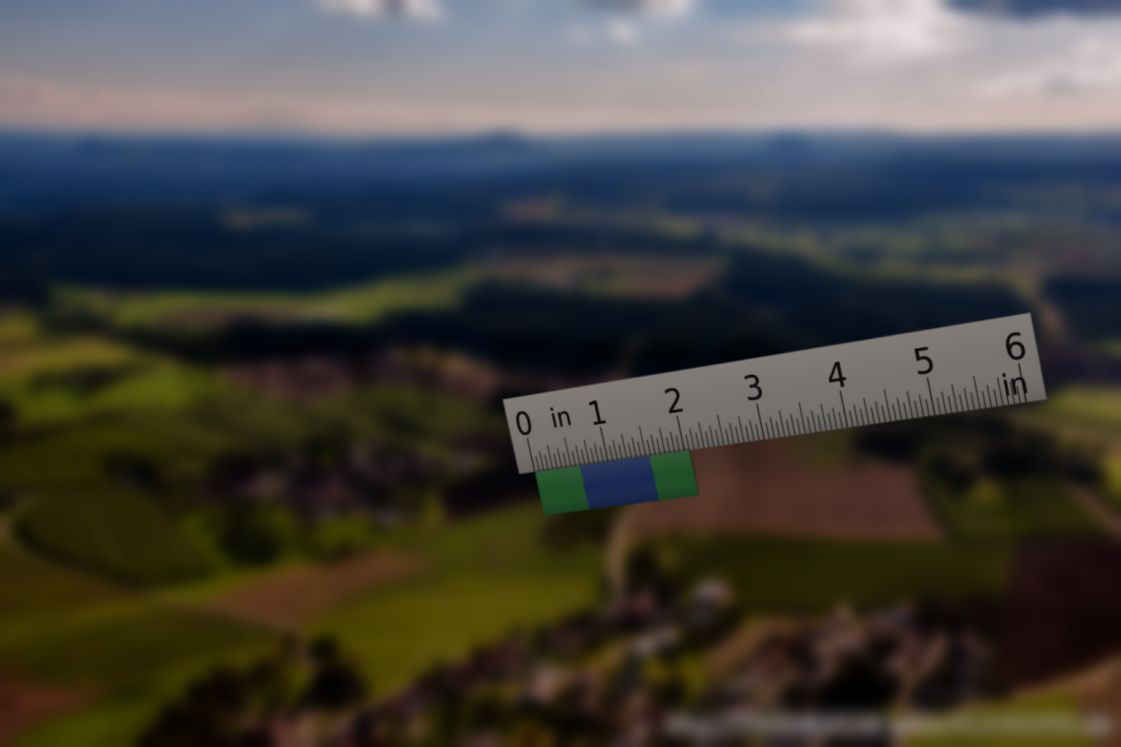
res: 2.0625
